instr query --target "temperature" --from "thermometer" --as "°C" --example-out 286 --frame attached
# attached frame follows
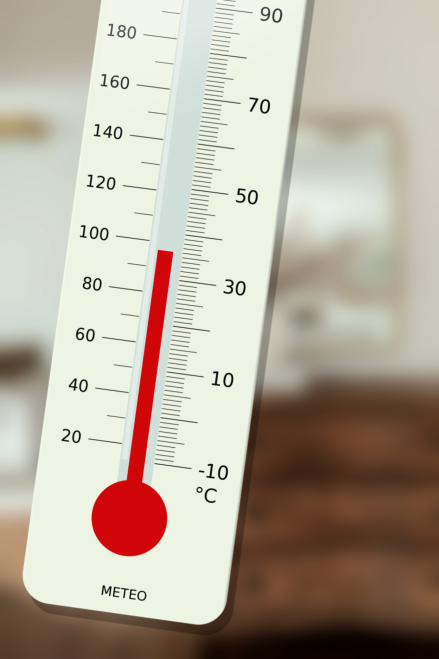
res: 36
